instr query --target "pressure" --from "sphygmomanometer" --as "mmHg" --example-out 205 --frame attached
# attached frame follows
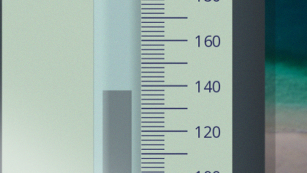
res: 138
